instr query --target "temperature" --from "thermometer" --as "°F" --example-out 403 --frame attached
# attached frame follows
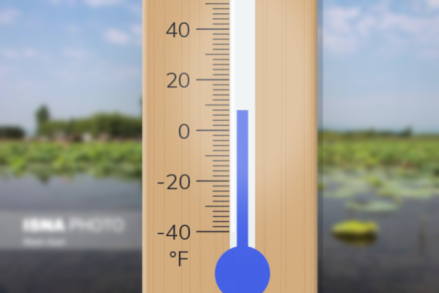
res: 8
